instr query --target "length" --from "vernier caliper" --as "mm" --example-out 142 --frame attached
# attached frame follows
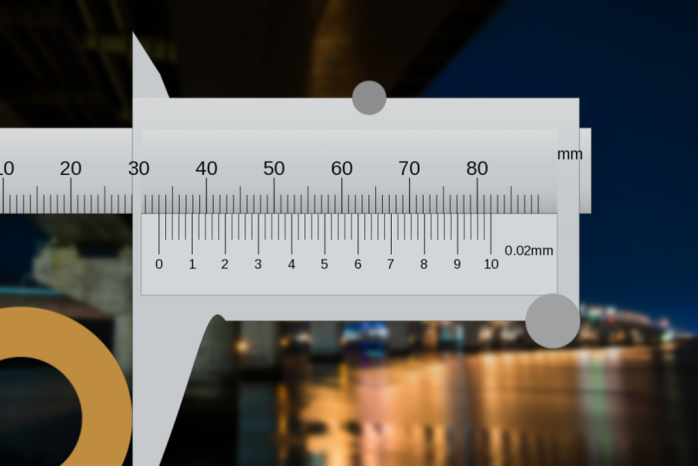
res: 33.0
